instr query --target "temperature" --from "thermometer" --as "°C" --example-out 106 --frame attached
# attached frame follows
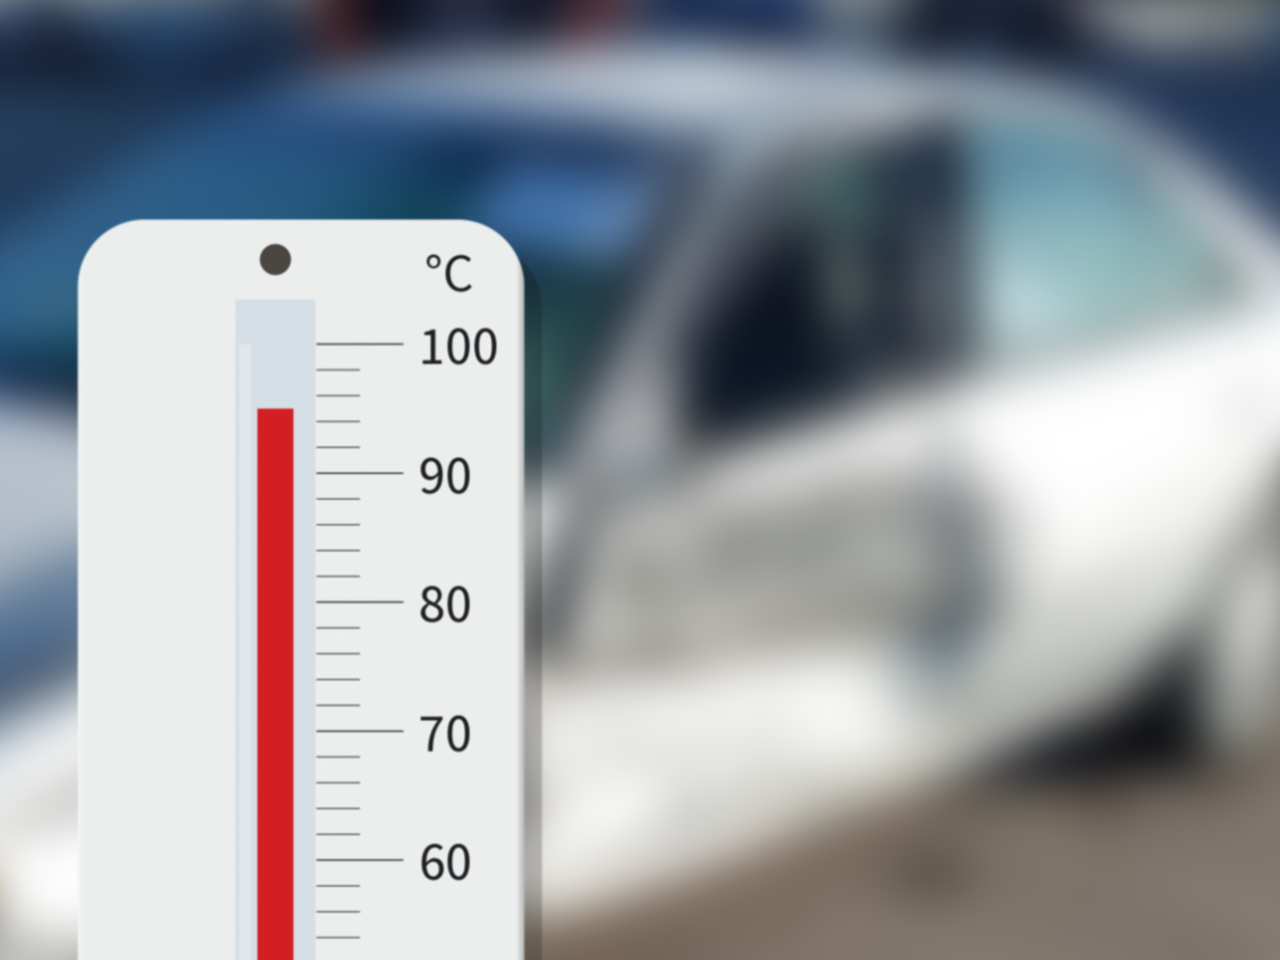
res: 95
